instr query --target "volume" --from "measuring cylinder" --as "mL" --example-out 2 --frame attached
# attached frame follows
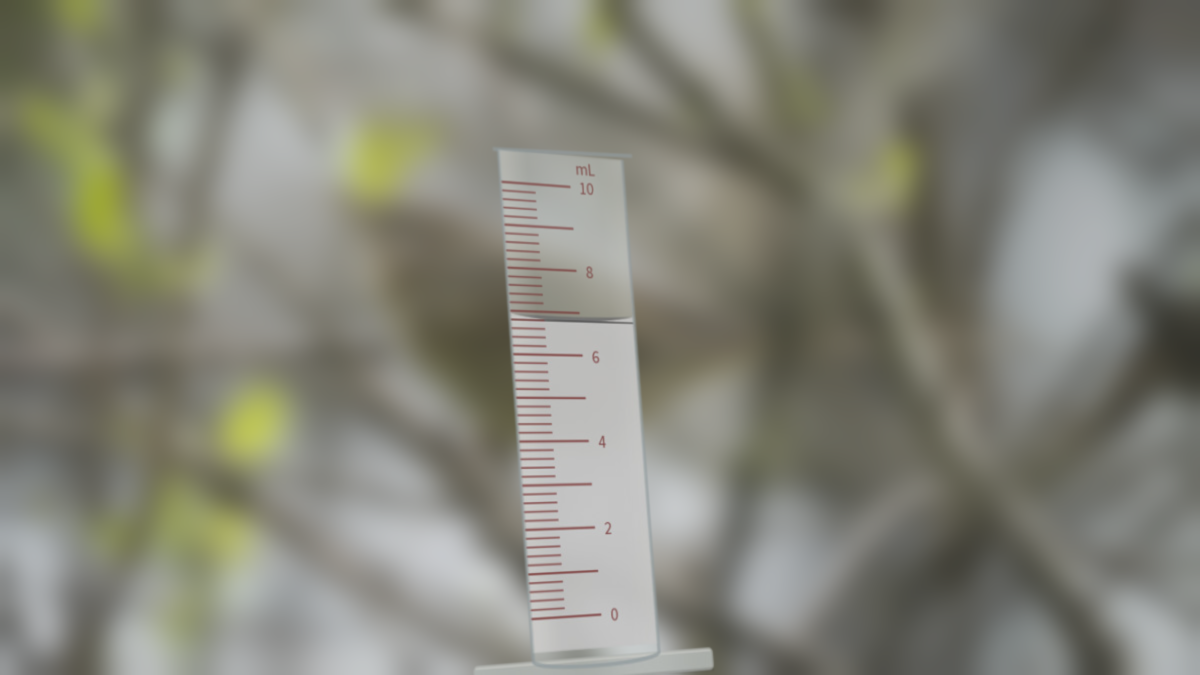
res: 6.8
